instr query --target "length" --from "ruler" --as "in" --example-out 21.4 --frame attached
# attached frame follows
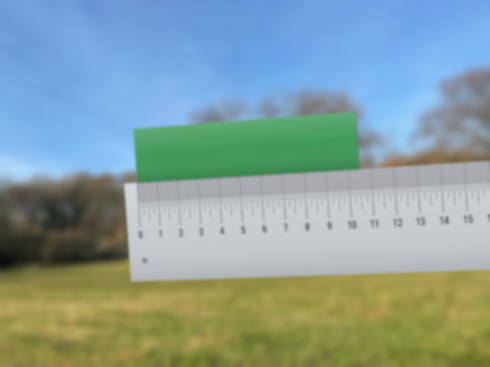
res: 10.5
